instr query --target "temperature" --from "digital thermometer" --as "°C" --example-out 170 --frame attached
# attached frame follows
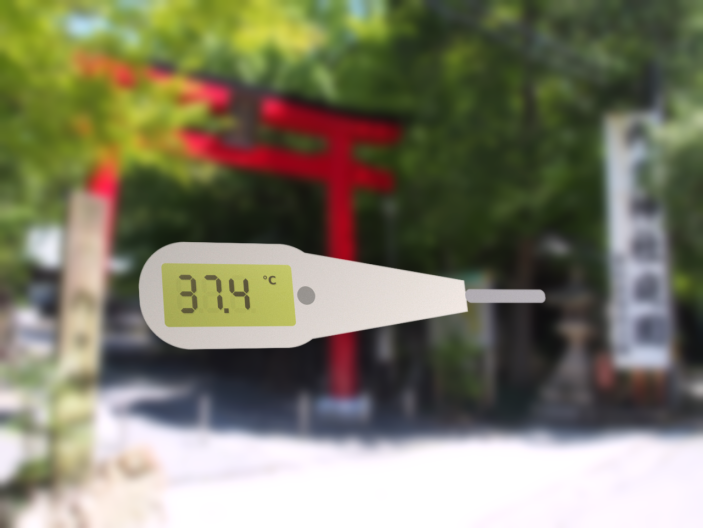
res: 37.4
